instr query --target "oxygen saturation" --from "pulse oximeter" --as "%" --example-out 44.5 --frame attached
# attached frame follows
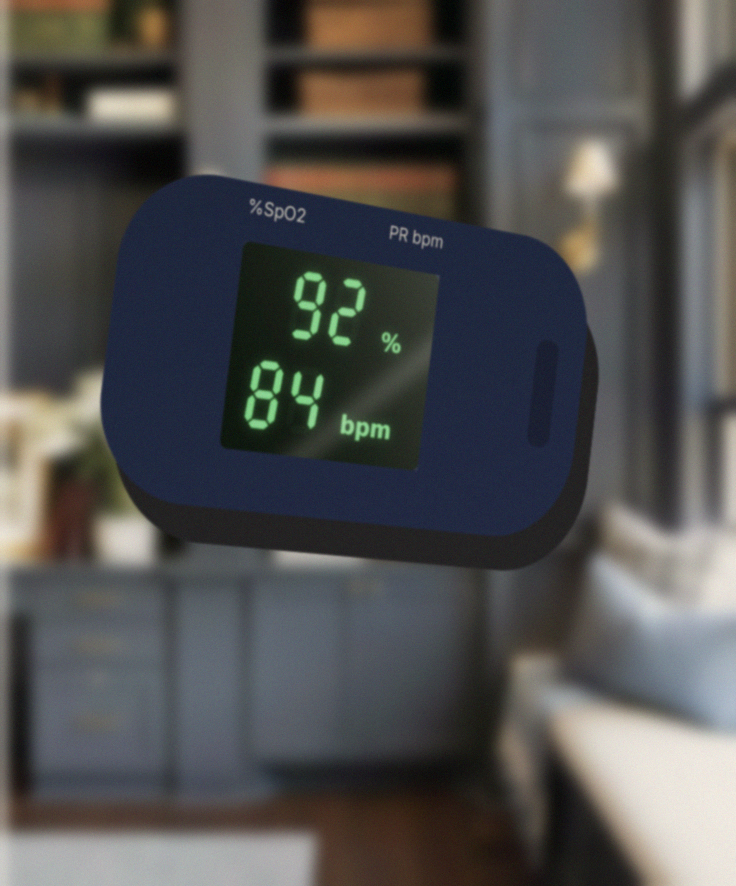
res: 92
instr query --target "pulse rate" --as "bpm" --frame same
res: 84
